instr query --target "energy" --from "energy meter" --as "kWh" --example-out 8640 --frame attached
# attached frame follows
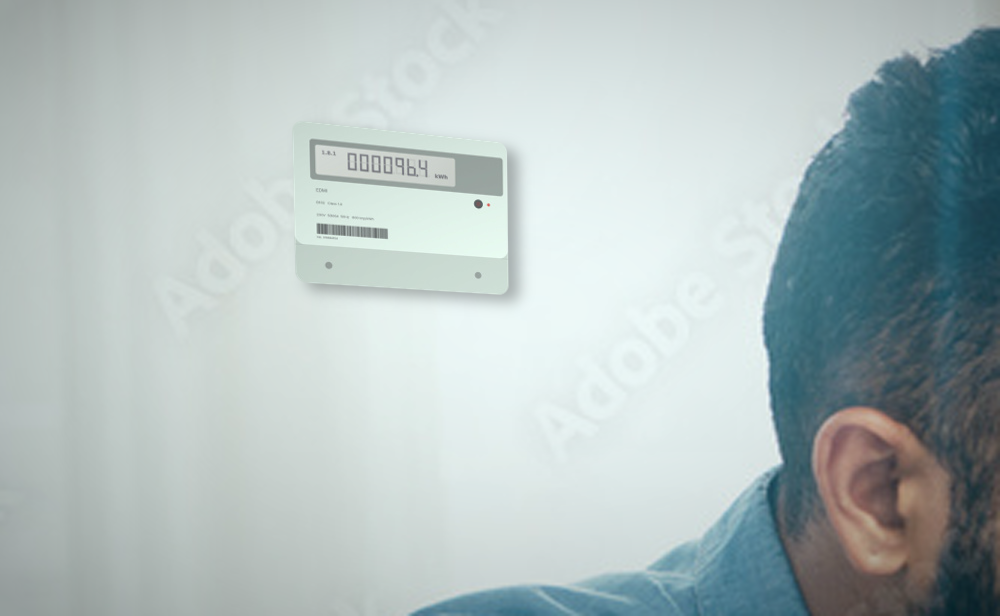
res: 96.4
